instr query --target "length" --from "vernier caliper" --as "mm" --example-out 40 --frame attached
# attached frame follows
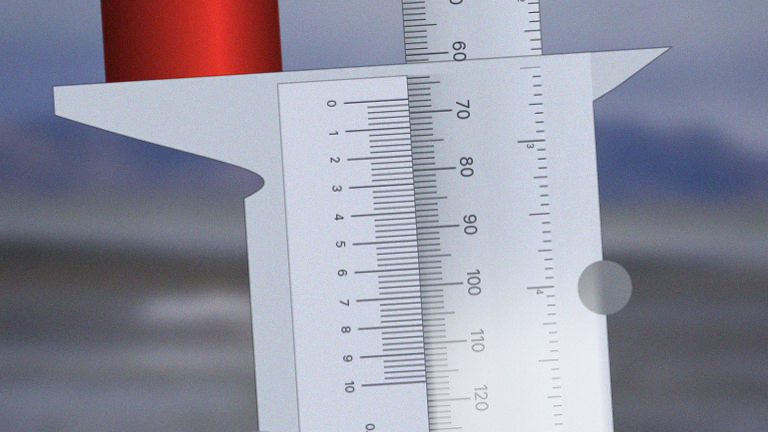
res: 67.6
